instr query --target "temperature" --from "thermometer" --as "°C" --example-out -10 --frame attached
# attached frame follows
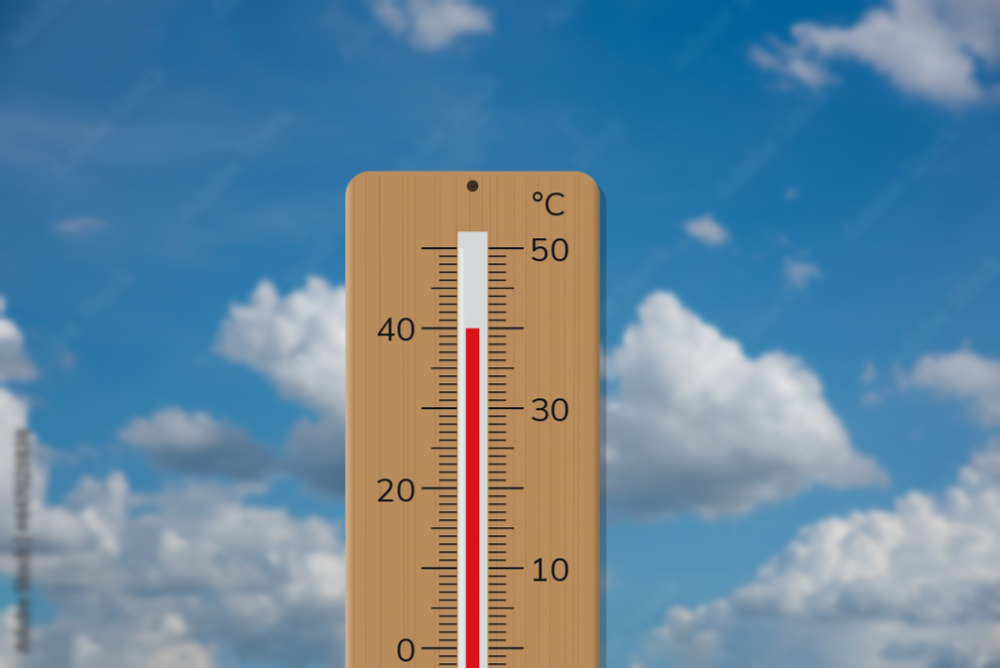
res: 40
